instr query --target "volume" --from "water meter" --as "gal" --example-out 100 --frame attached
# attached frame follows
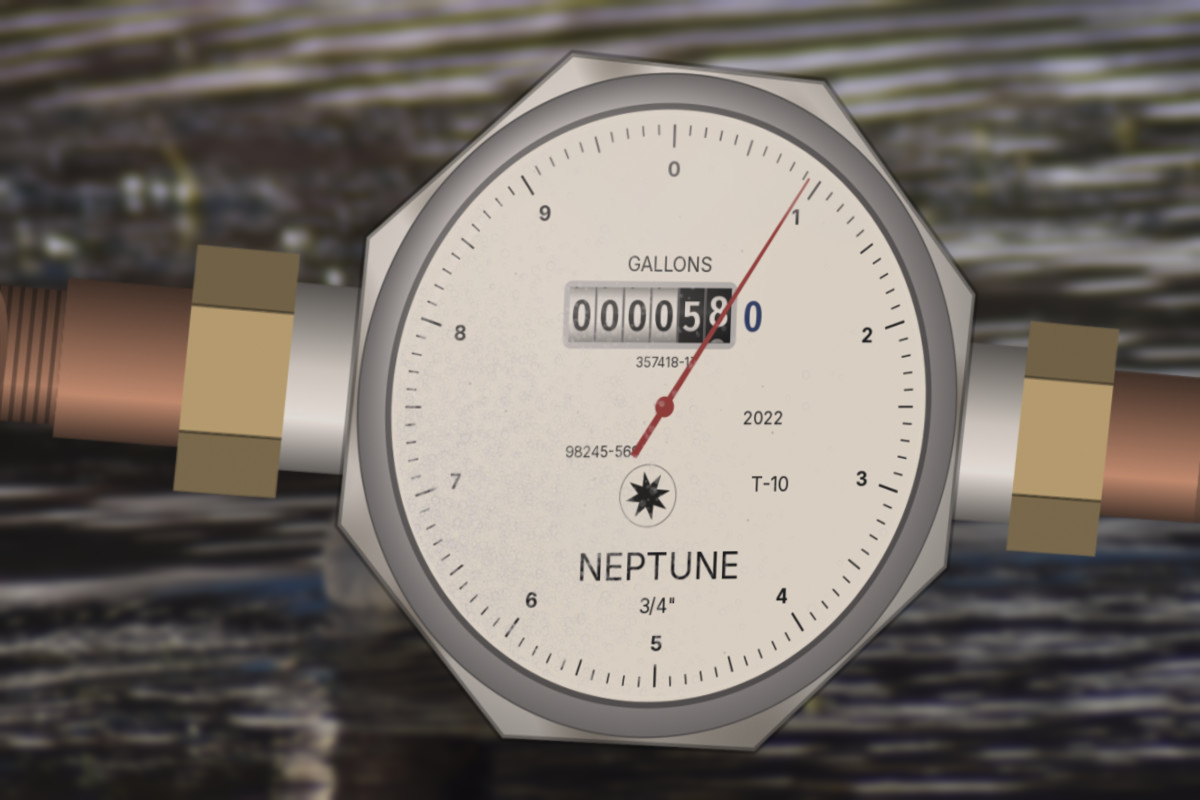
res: 580.9
